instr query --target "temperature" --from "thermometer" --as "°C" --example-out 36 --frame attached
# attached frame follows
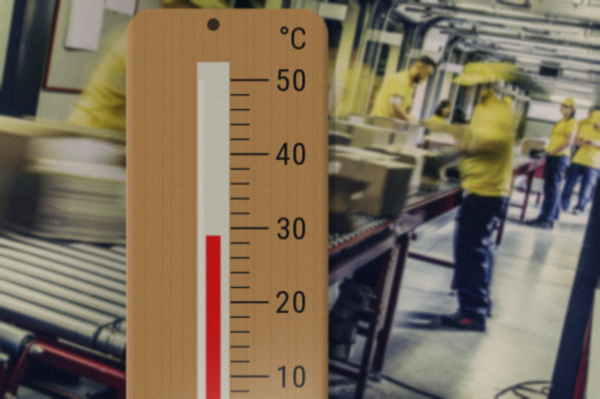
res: 29
